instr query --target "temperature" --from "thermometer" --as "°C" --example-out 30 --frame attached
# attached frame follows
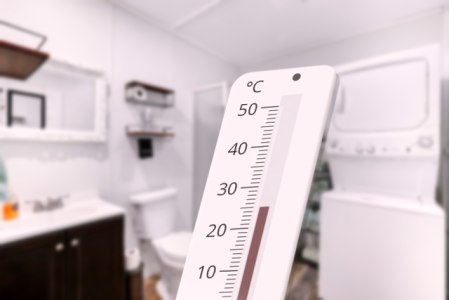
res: 25
